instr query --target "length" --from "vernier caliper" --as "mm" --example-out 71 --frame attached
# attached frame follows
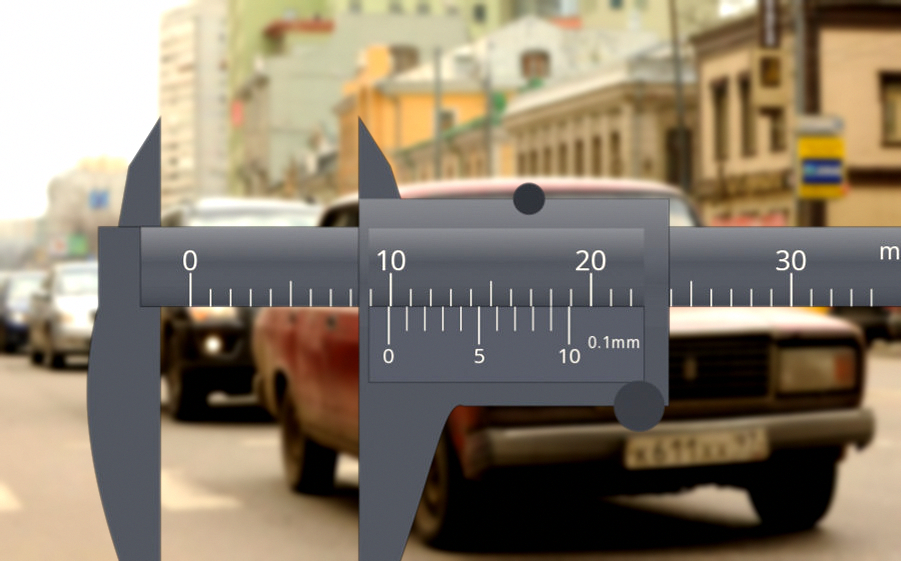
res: 9.9
